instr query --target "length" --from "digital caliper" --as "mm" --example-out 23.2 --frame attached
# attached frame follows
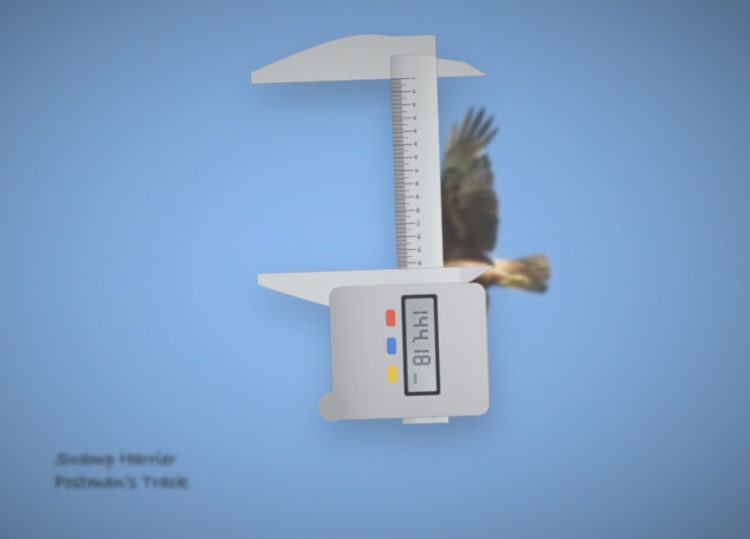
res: 144.18
